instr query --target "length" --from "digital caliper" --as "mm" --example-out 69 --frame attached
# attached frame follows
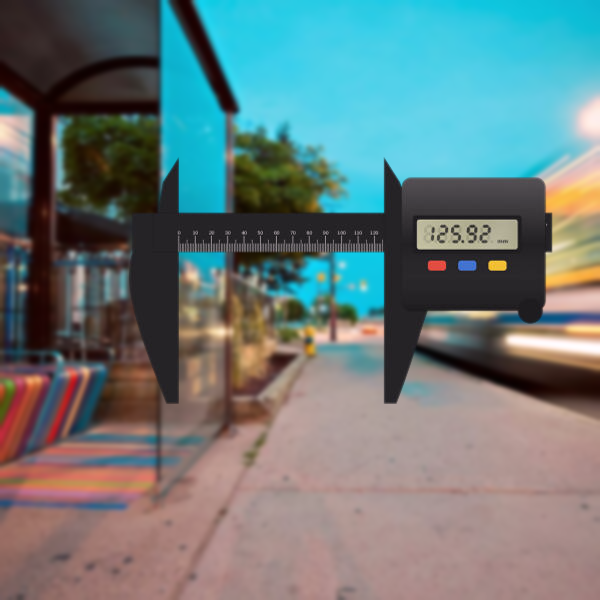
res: 125.92
